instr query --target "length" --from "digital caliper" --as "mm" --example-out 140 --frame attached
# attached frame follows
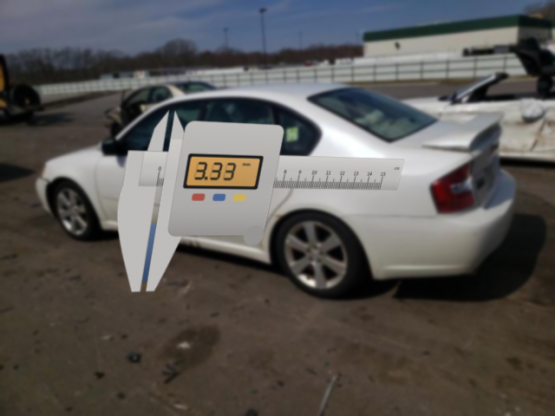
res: 3.33
